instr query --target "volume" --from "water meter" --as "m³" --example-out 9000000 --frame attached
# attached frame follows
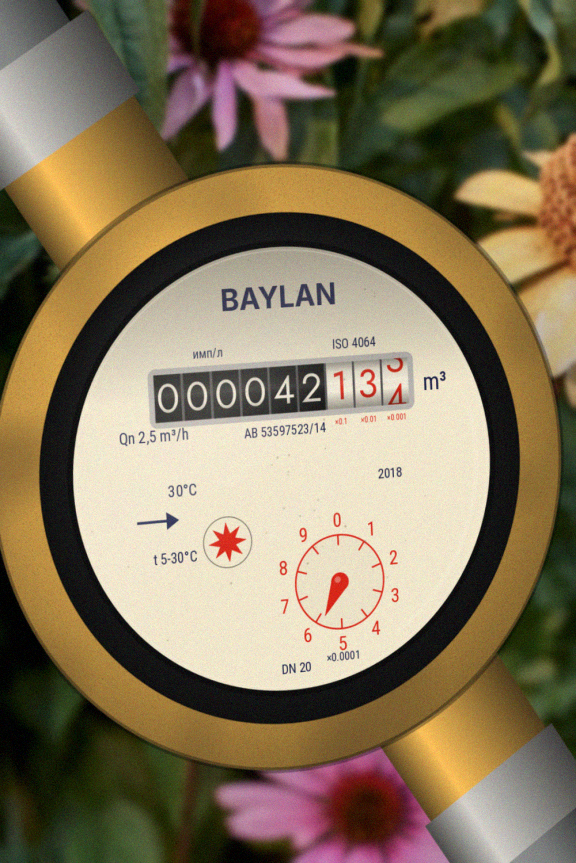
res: 42.1335
